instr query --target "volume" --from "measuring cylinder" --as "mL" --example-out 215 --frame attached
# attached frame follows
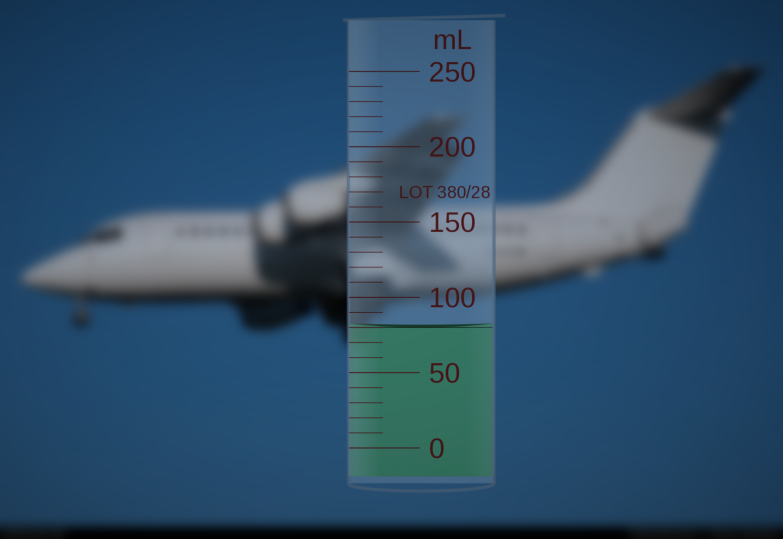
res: 80
